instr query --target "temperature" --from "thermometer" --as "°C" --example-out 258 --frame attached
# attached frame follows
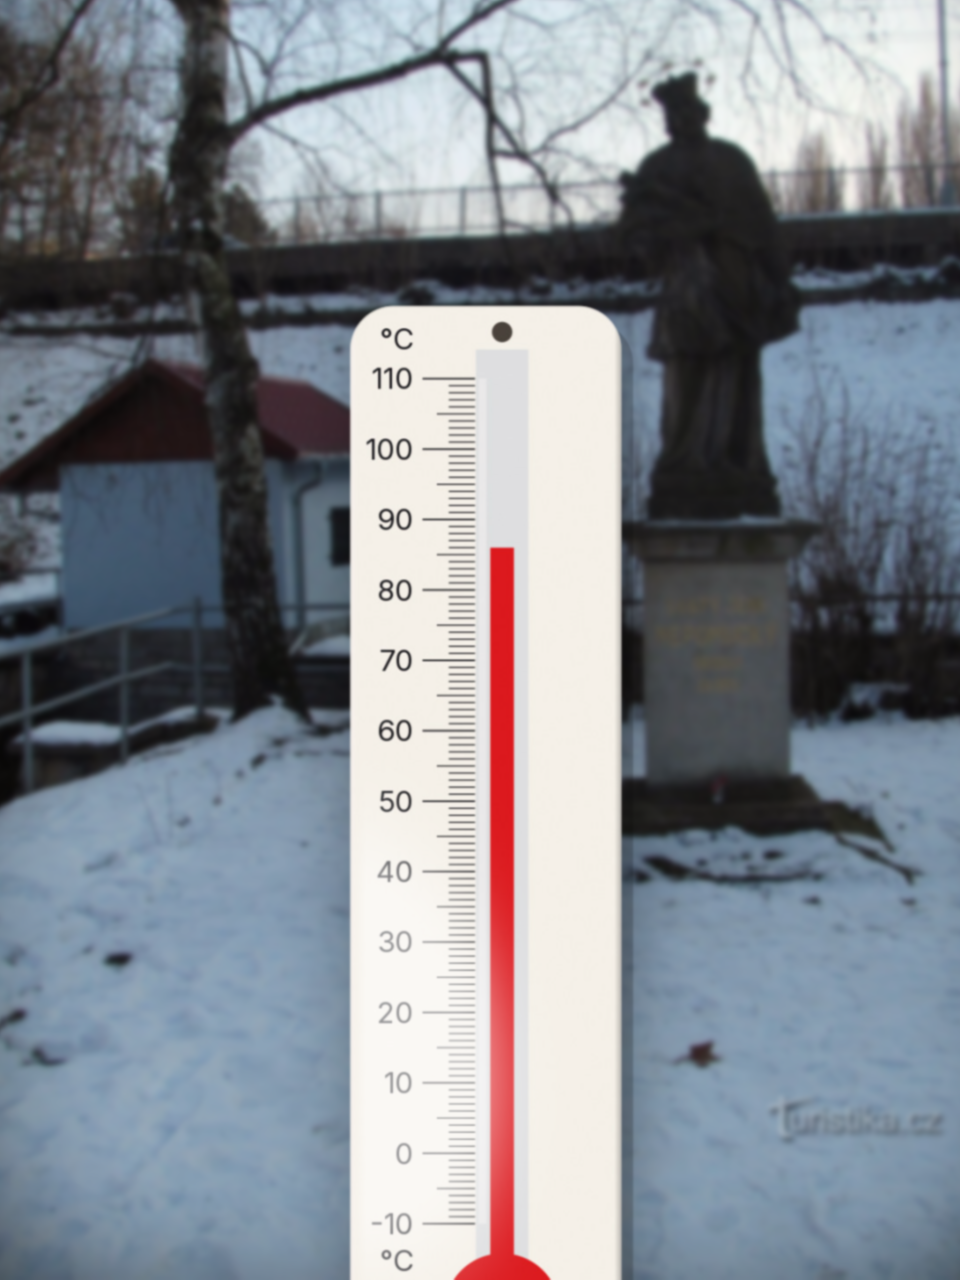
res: 86
